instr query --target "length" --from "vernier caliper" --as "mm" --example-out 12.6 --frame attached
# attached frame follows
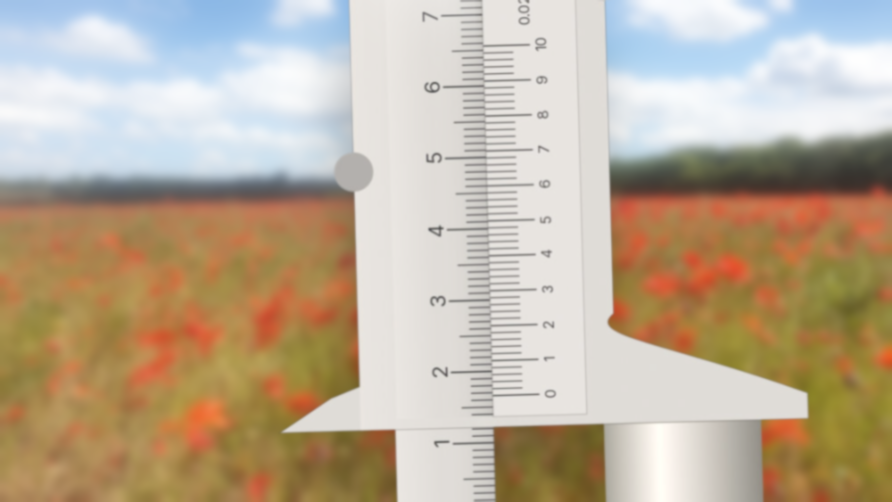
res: 16.6
